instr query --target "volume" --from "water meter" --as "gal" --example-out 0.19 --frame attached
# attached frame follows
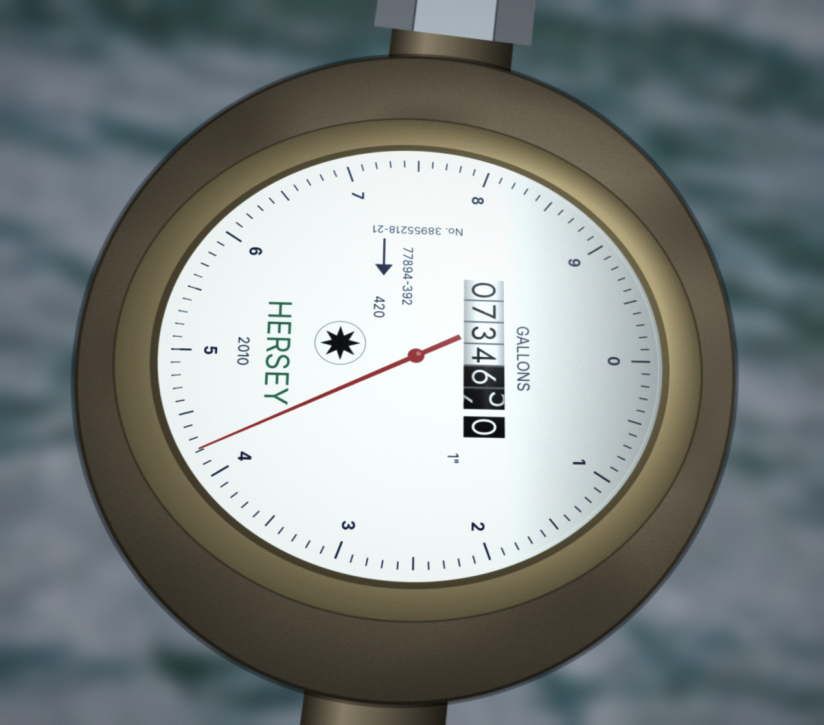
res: 734654.2
